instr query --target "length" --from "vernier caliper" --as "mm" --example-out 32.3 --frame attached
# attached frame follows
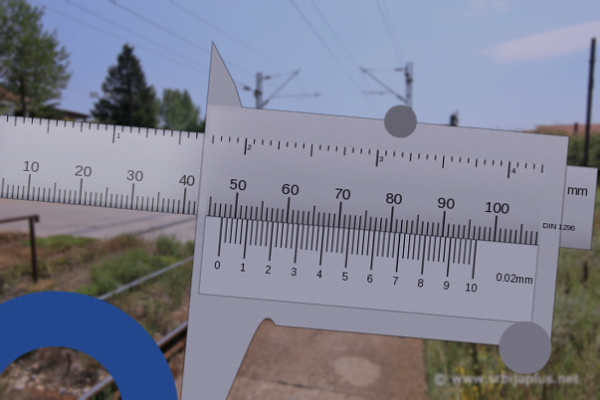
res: 47.5
